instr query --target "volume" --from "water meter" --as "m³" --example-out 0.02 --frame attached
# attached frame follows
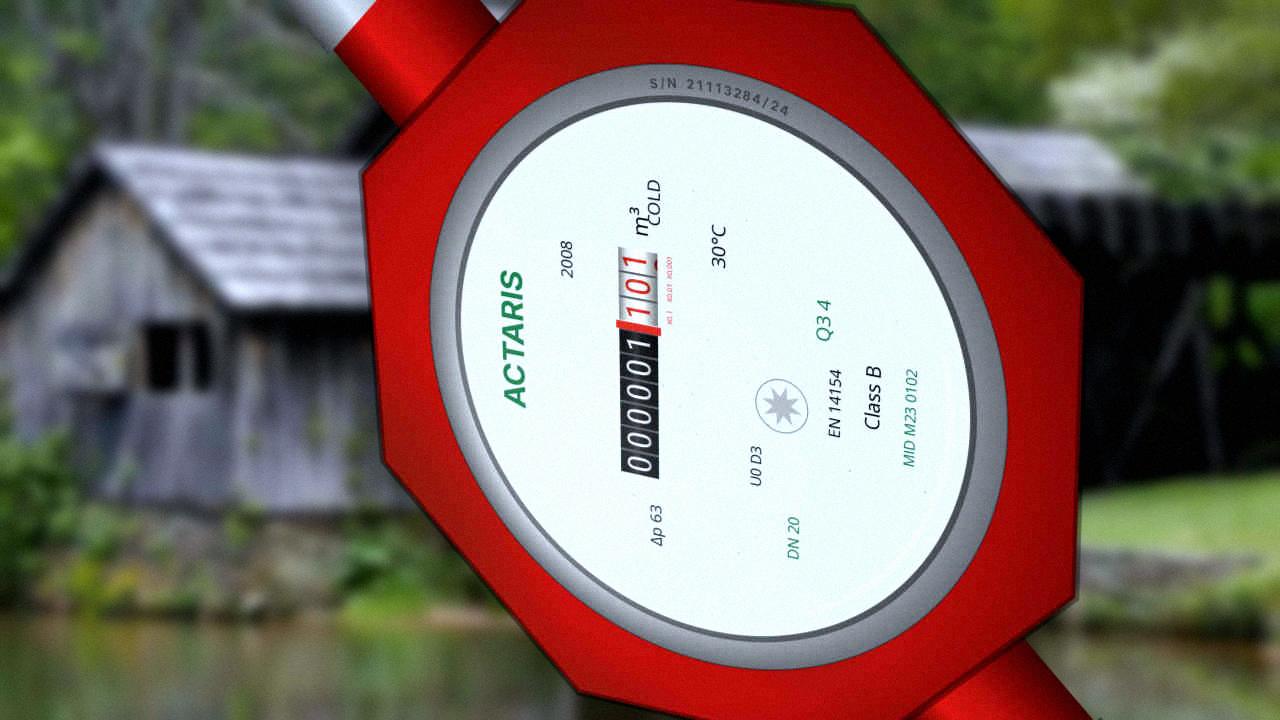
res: 1.101
